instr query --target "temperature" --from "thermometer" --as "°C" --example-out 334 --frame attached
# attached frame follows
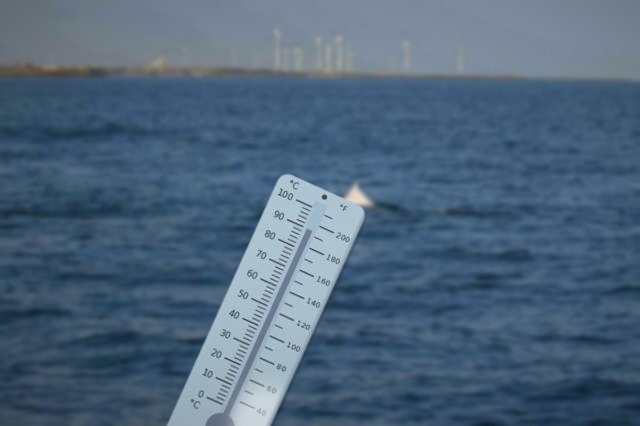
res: 90
